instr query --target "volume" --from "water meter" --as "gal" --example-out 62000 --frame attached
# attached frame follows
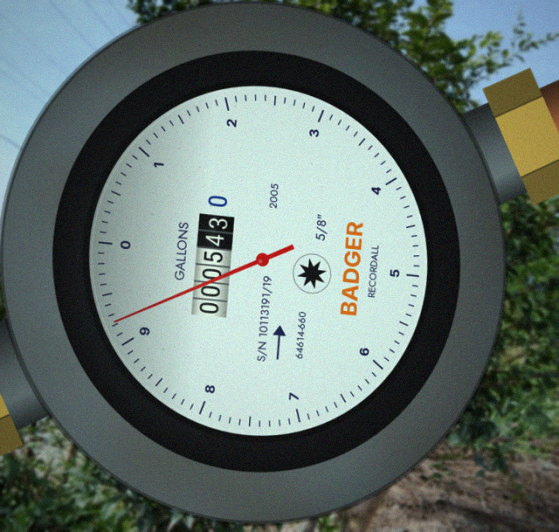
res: 5429.2
